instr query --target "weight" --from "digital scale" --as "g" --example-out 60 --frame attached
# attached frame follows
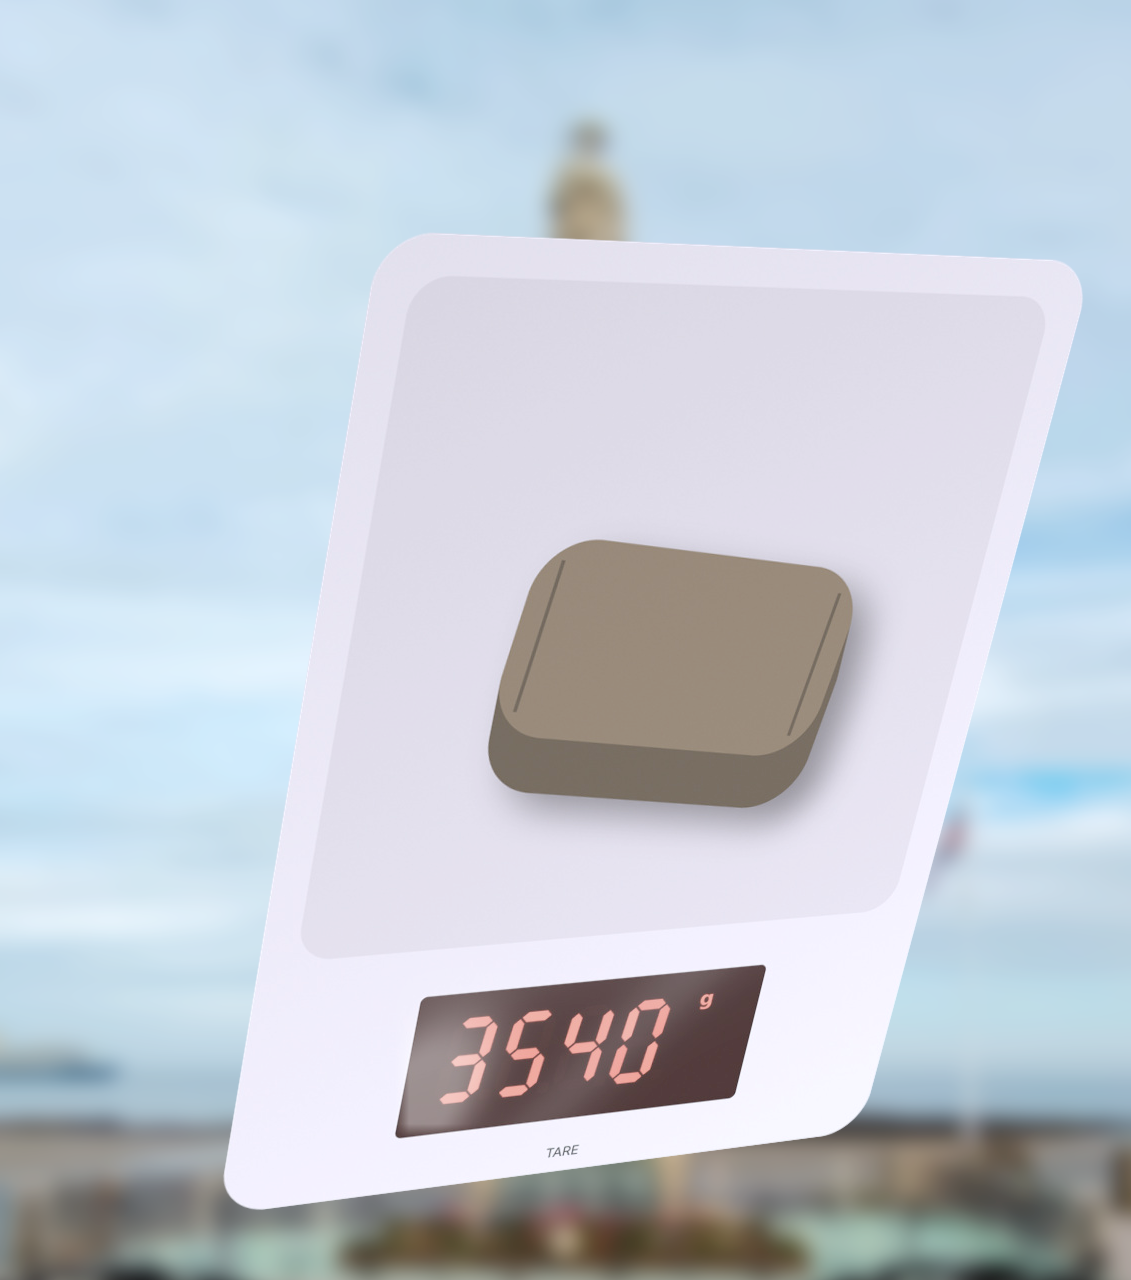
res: 3540
